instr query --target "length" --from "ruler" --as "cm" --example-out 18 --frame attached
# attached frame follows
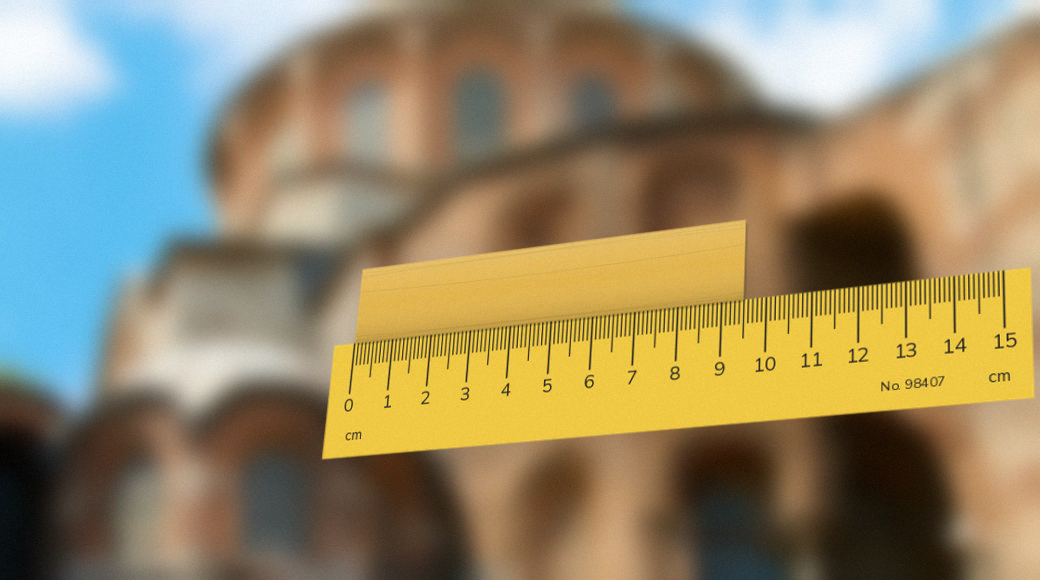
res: 9.5
